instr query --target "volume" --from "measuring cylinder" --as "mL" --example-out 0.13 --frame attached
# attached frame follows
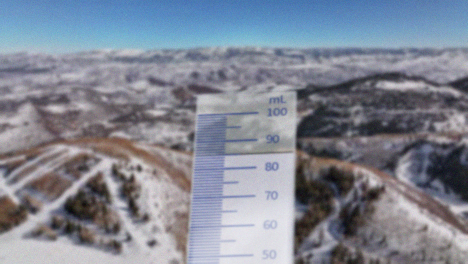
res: 85
